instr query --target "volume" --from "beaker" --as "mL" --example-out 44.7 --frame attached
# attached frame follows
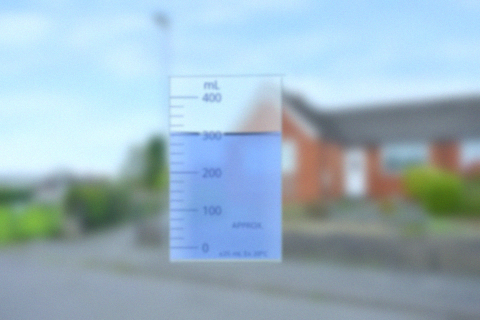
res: 300
